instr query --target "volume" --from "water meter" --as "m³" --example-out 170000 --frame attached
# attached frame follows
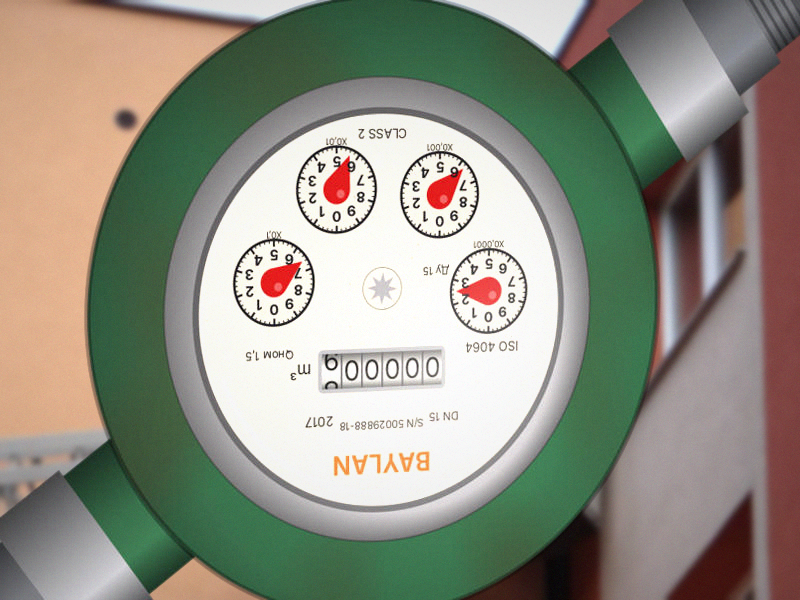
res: 8.6562
